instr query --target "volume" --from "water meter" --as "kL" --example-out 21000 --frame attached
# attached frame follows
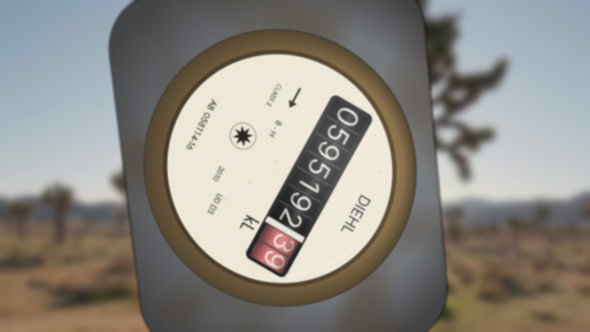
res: 595192.39
